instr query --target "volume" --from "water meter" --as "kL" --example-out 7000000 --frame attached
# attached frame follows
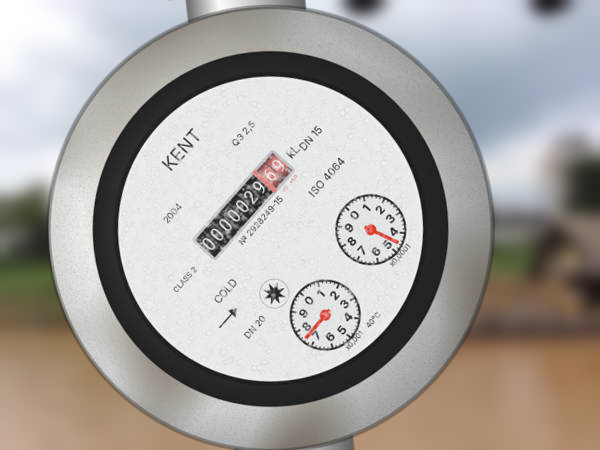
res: 29.6974
